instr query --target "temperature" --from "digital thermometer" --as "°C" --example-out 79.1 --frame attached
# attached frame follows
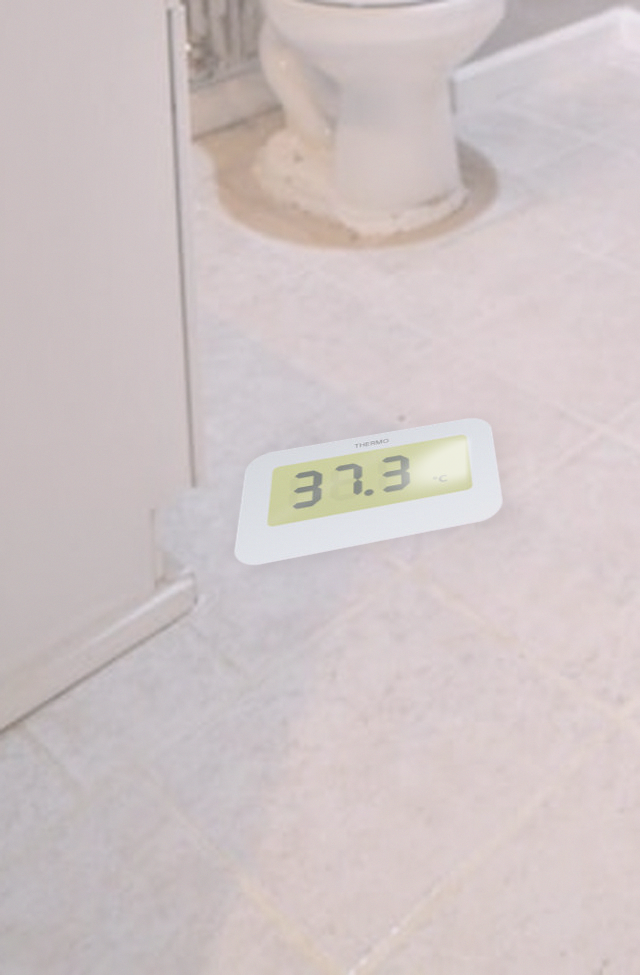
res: 37.3
